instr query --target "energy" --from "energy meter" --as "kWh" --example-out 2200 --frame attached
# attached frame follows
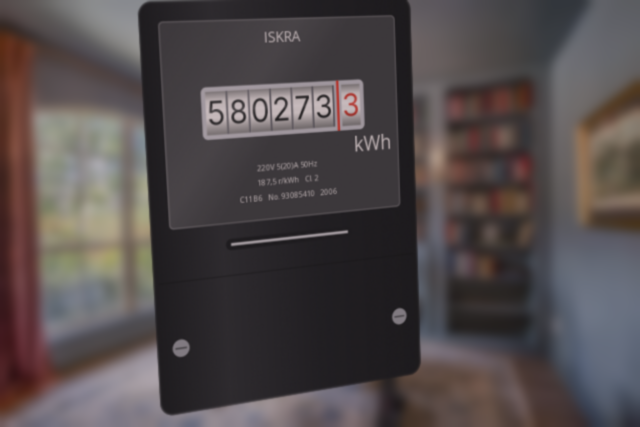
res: 580273.3
